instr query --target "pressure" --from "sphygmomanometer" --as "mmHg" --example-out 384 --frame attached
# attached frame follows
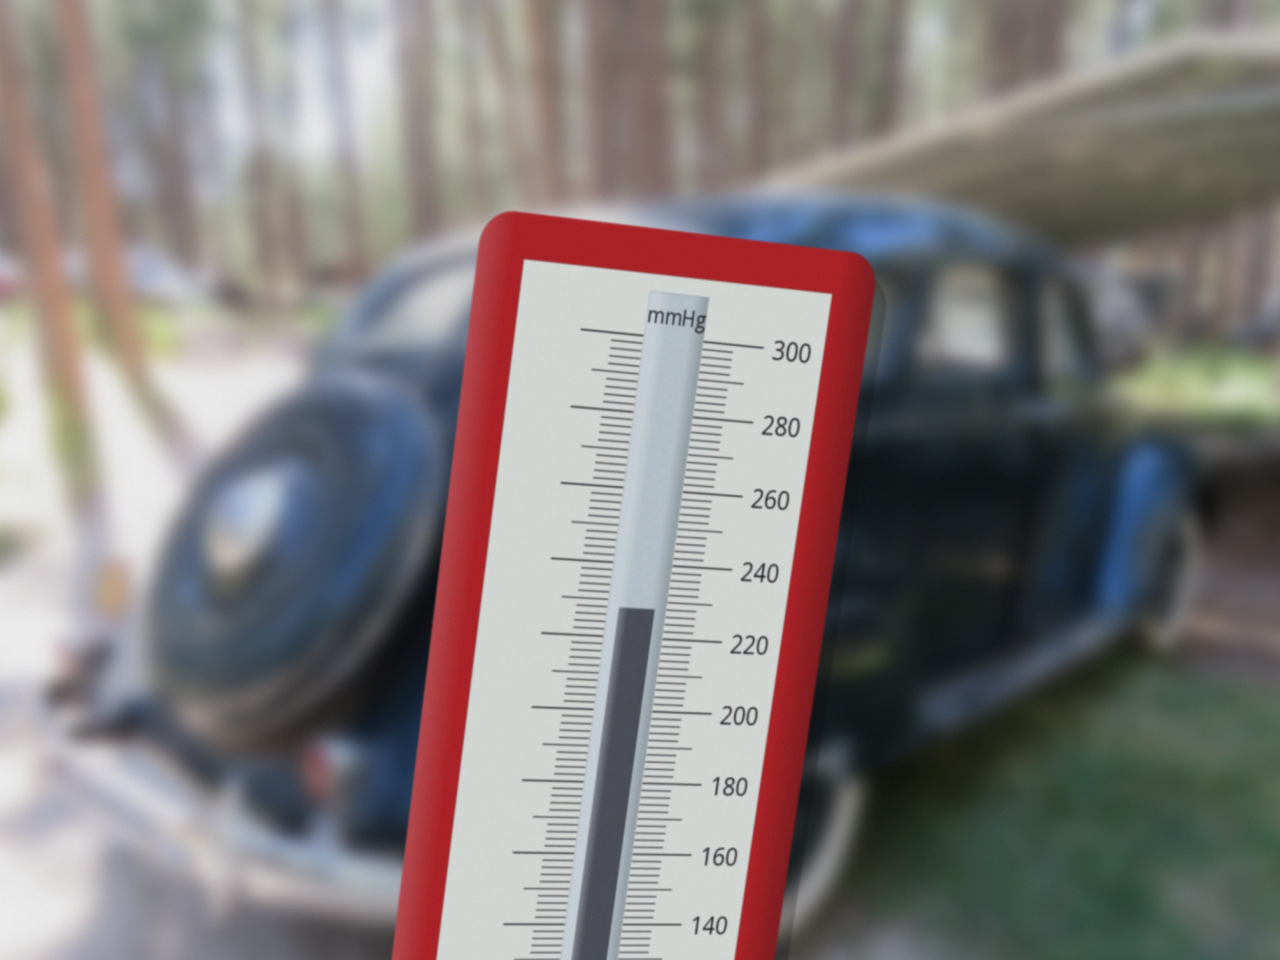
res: 228
